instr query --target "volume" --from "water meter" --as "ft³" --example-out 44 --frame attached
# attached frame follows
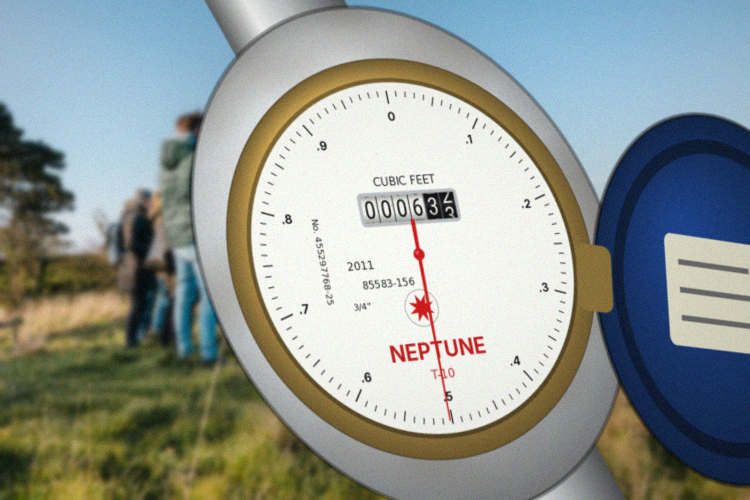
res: 632.50
